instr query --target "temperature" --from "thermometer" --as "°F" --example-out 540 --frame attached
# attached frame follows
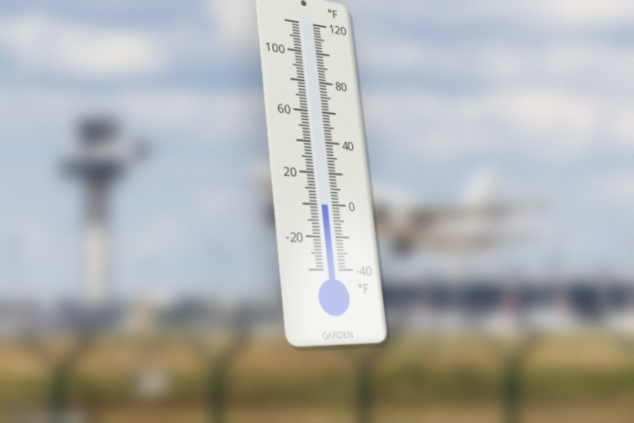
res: 0
